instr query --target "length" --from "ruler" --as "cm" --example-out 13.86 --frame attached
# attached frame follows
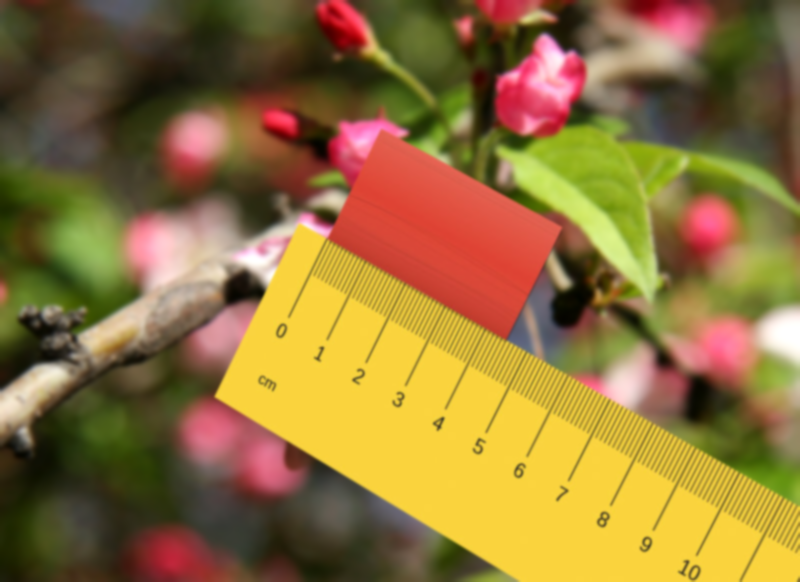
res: 4.5
